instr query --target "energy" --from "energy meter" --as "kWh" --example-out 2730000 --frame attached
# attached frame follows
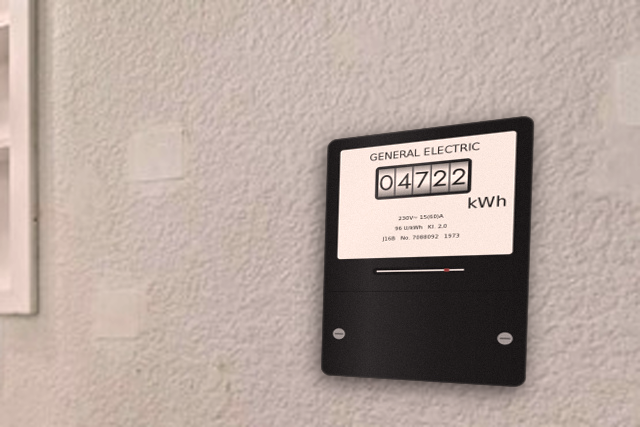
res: 4722
